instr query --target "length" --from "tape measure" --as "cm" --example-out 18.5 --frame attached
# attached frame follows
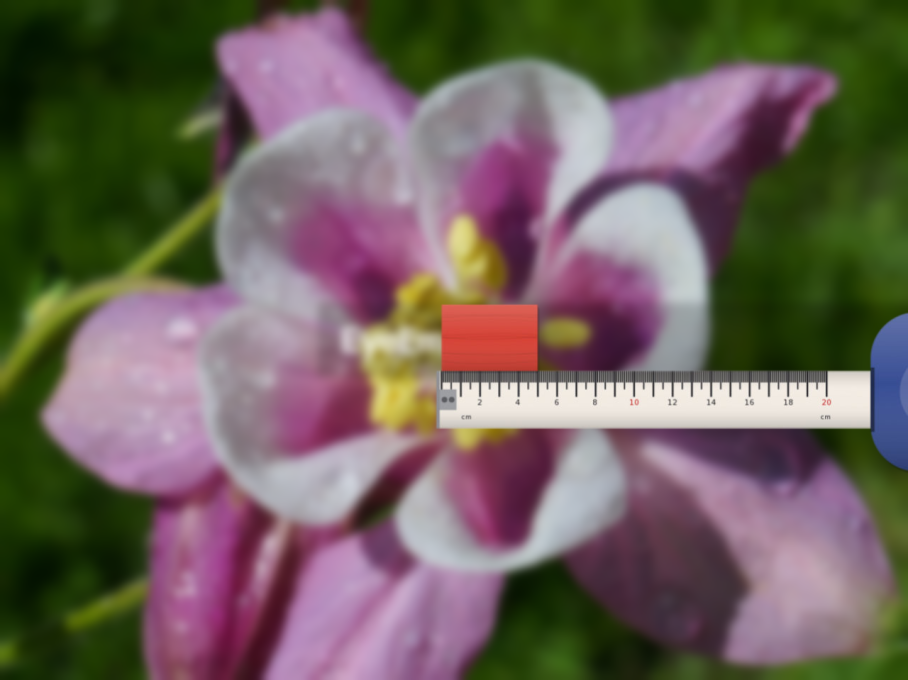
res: 5
